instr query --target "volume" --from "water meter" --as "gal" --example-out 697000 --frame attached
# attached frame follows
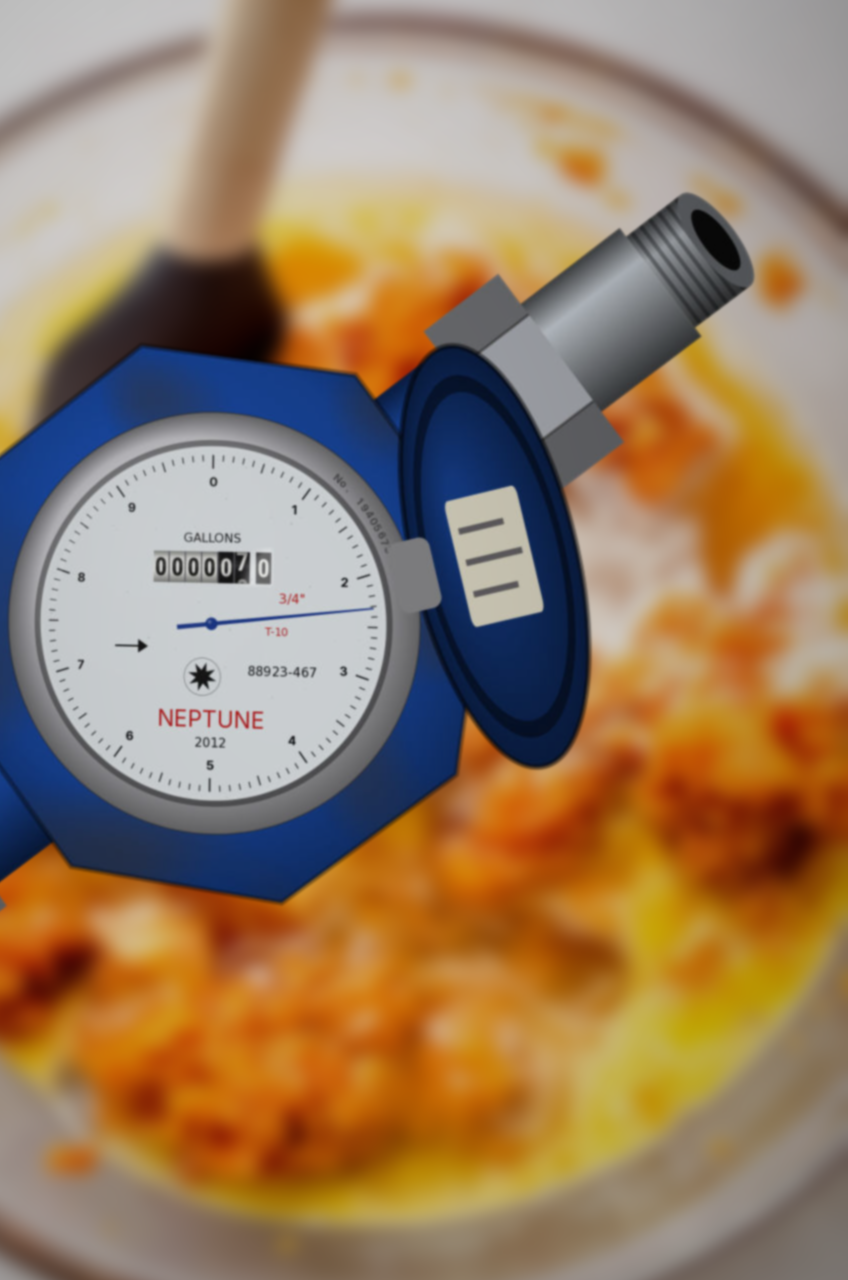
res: 72.3
